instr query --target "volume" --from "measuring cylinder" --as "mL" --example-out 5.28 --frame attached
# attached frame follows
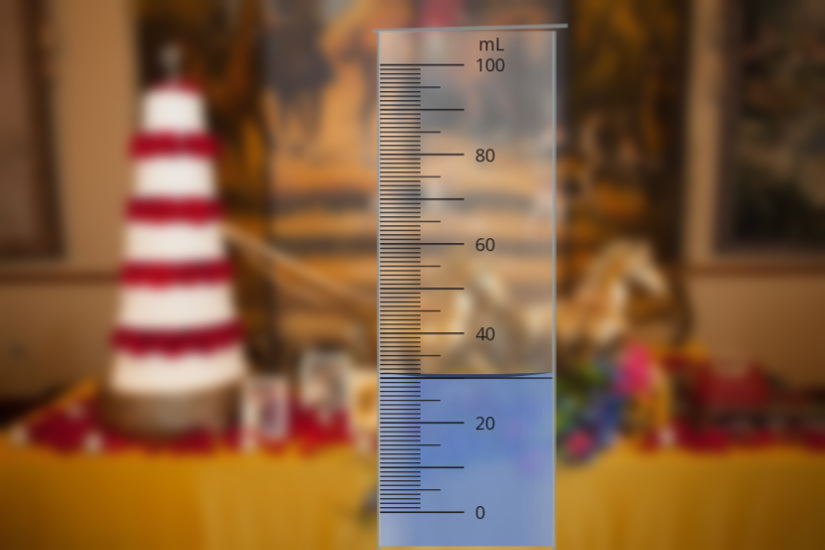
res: 30
